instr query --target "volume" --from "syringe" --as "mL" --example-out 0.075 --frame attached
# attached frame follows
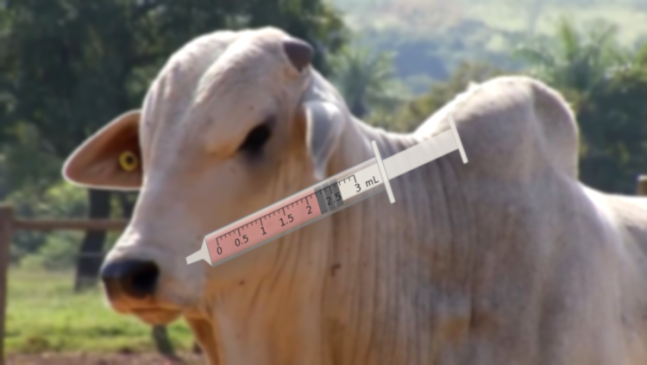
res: 2.2
